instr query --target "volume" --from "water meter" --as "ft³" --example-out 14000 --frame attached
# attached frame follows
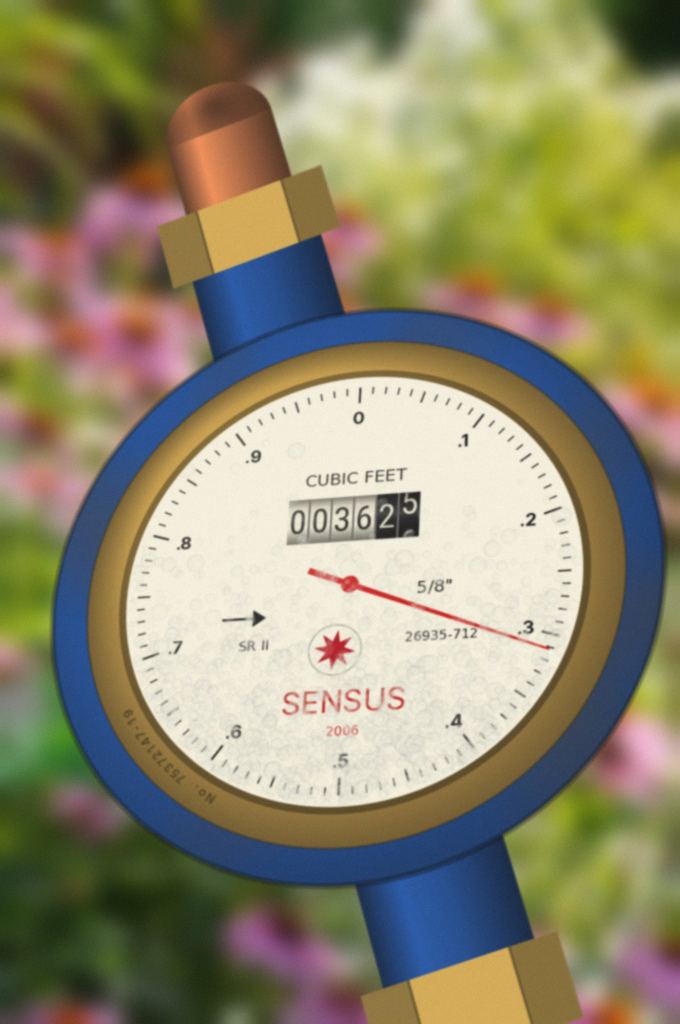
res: 3625.31
